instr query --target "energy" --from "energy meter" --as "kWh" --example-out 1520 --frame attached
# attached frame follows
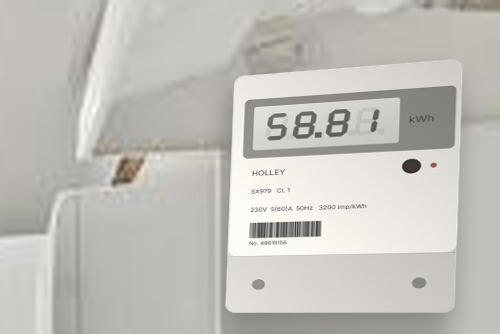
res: 58.81
